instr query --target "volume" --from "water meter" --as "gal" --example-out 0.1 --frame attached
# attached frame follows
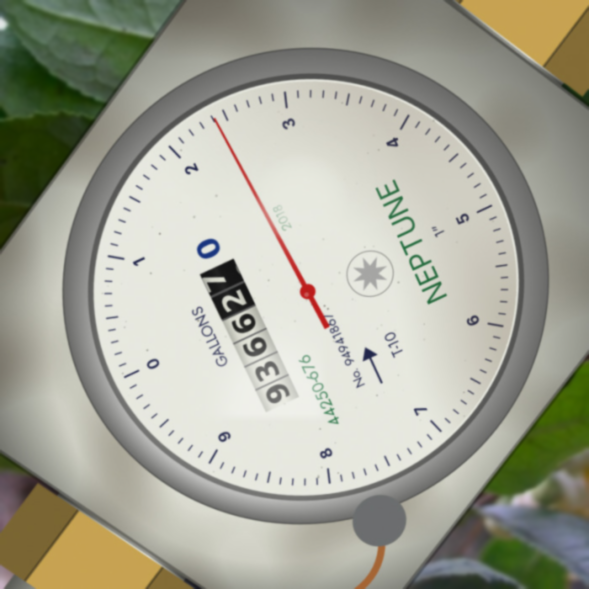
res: 9366272.4
